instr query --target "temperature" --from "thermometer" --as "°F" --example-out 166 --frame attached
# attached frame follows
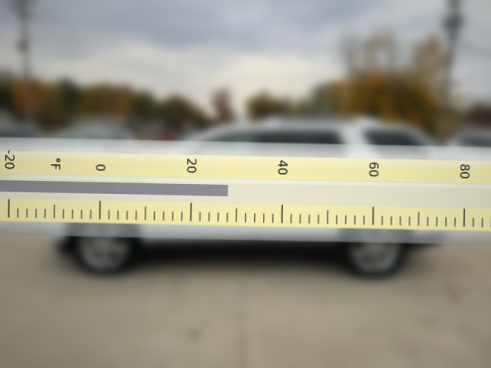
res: 28
